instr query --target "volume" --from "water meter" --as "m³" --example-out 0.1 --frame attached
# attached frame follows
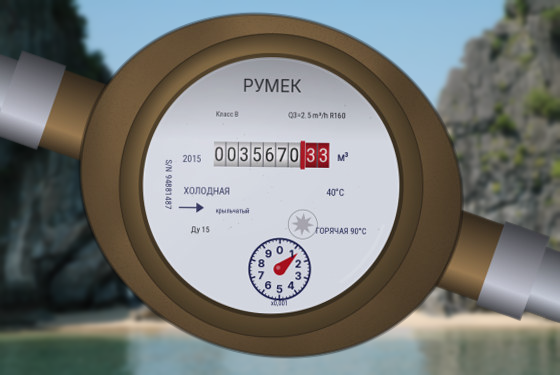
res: 35670.331
